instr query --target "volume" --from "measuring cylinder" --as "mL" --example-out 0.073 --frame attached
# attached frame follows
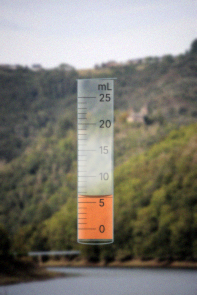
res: 6
